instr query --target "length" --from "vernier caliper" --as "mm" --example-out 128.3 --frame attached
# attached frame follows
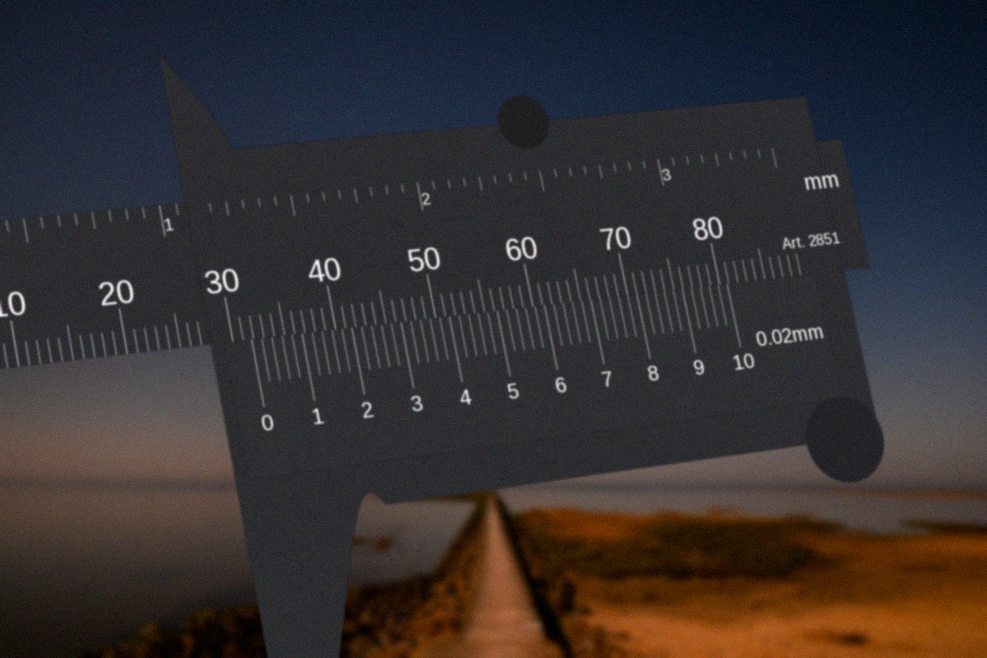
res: 31.8
